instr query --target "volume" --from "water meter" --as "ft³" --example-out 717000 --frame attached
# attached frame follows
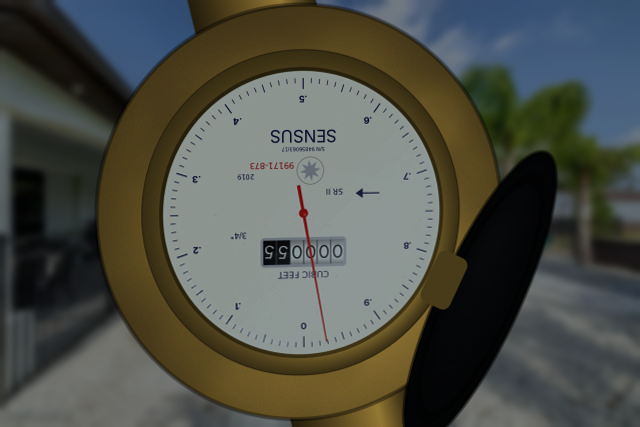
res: 54.97
